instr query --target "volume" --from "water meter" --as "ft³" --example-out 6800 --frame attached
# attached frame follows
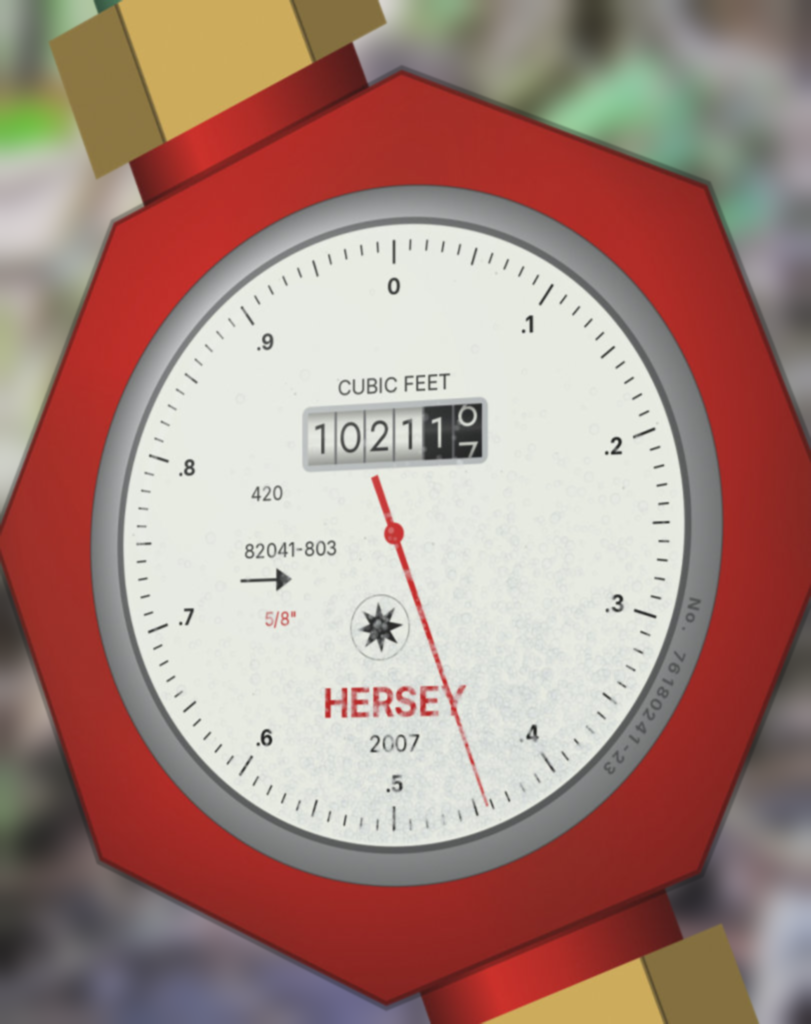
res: 102116.44
